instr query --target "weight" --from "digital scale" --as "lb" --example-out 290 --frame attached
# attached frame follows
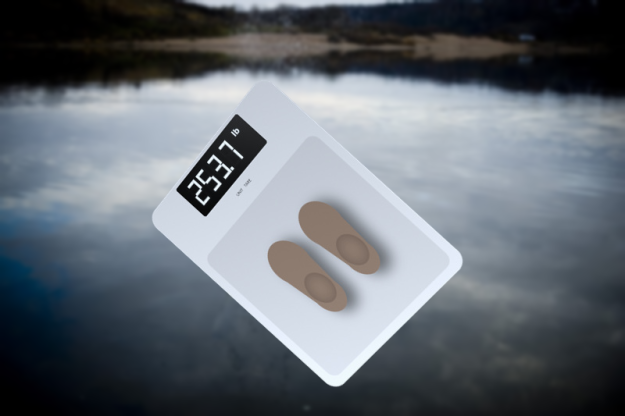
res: 253.7
